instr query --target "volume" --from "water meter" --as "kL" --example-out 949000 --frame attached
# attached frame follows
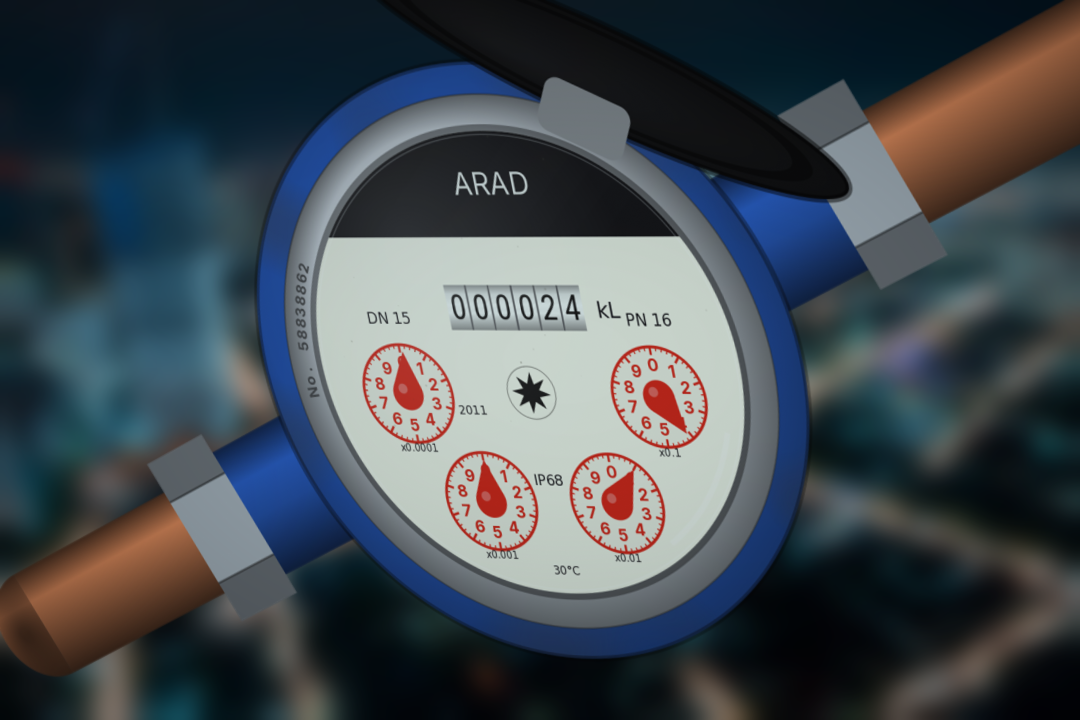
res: 24.4100
